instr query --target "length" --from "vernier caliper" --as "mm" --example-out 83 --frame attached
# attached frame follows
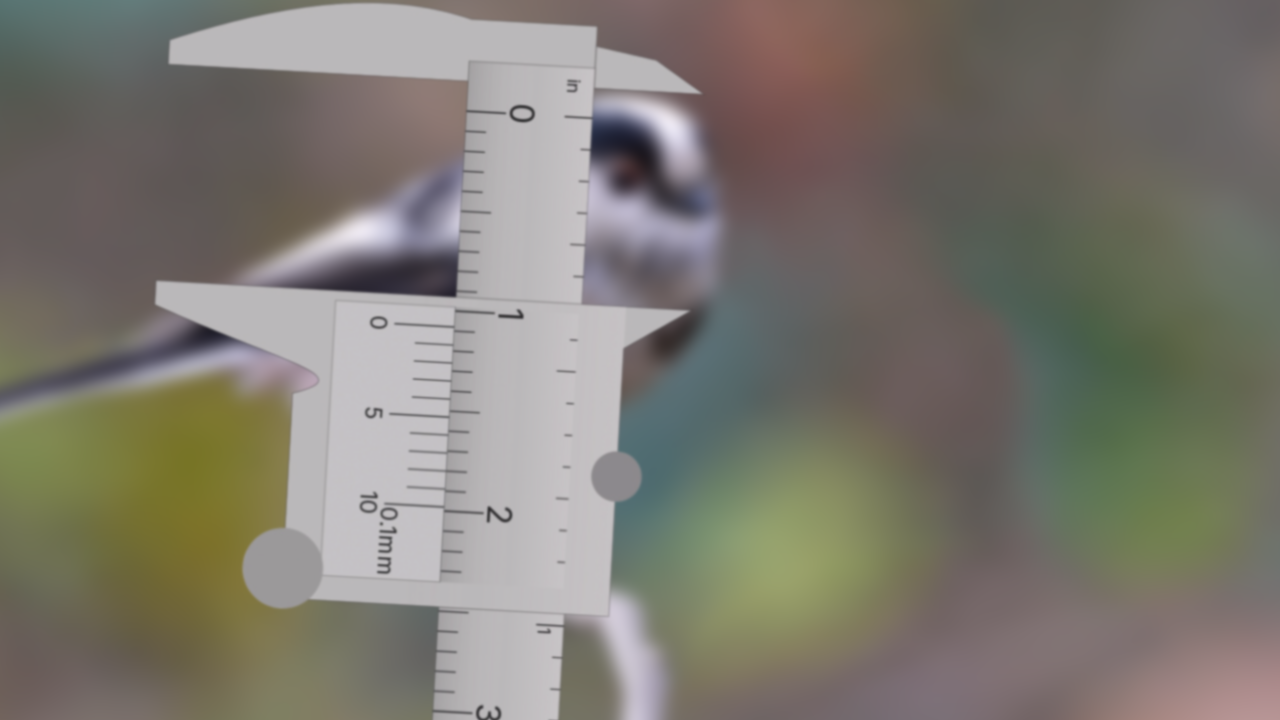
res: 10.8
